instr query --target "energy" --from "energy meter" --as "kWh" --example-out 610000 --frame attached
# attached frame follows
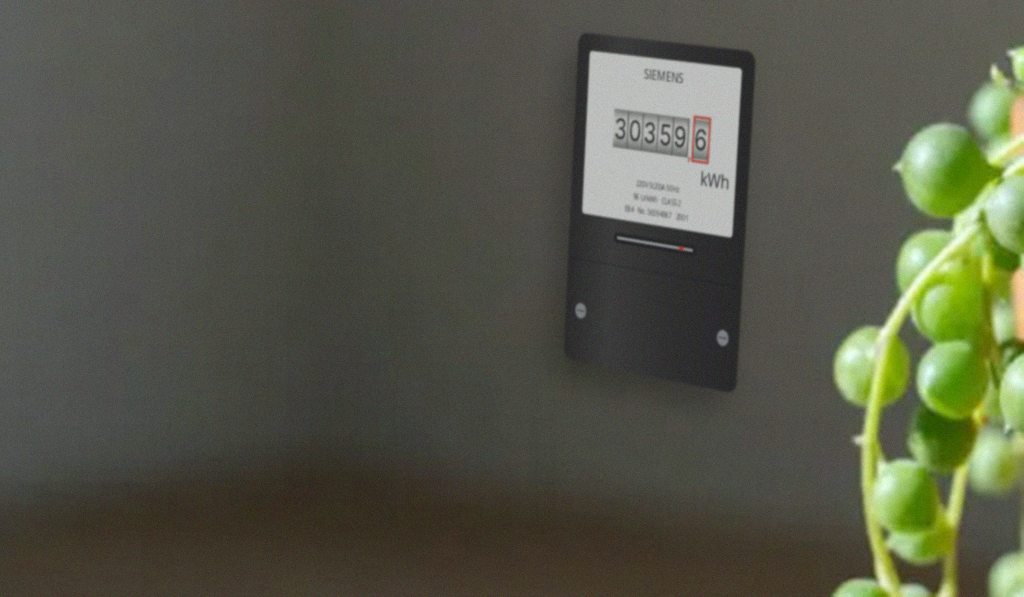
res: 30359.6
